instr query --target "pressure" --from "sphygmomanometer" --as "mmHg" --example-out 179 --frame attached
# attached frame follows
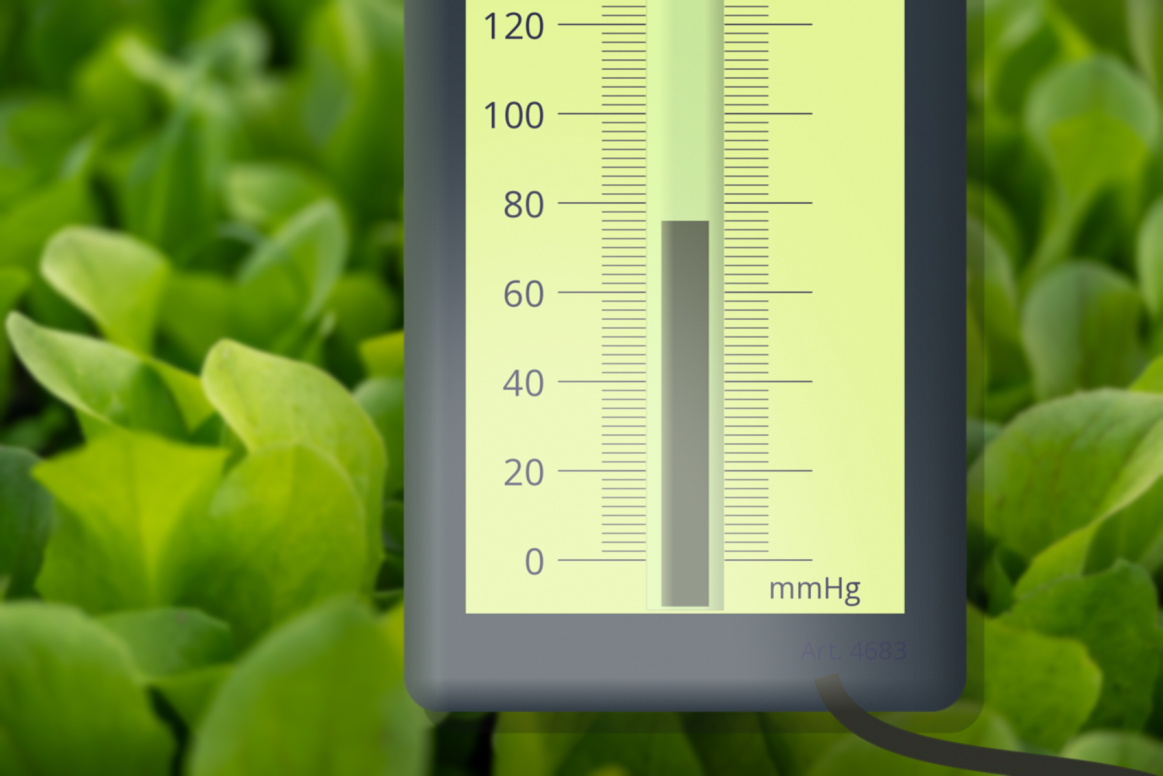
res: 76
